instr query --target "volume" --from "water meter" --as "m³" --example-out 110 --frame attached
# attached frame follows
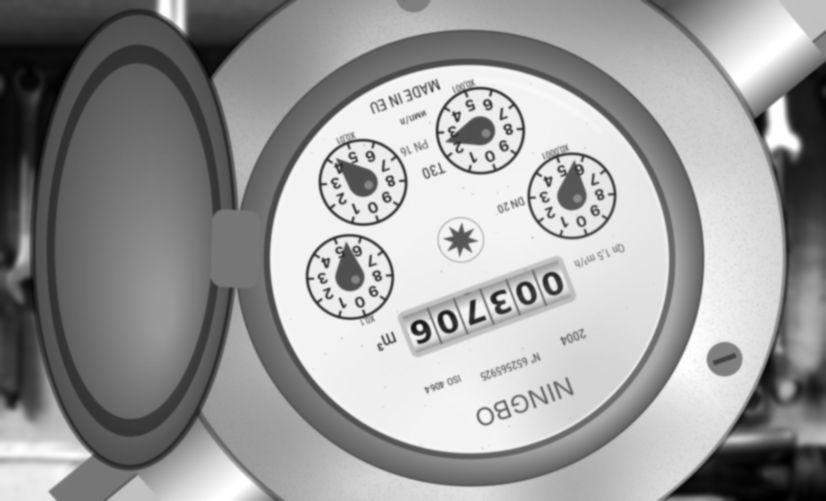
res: 3706.5425
